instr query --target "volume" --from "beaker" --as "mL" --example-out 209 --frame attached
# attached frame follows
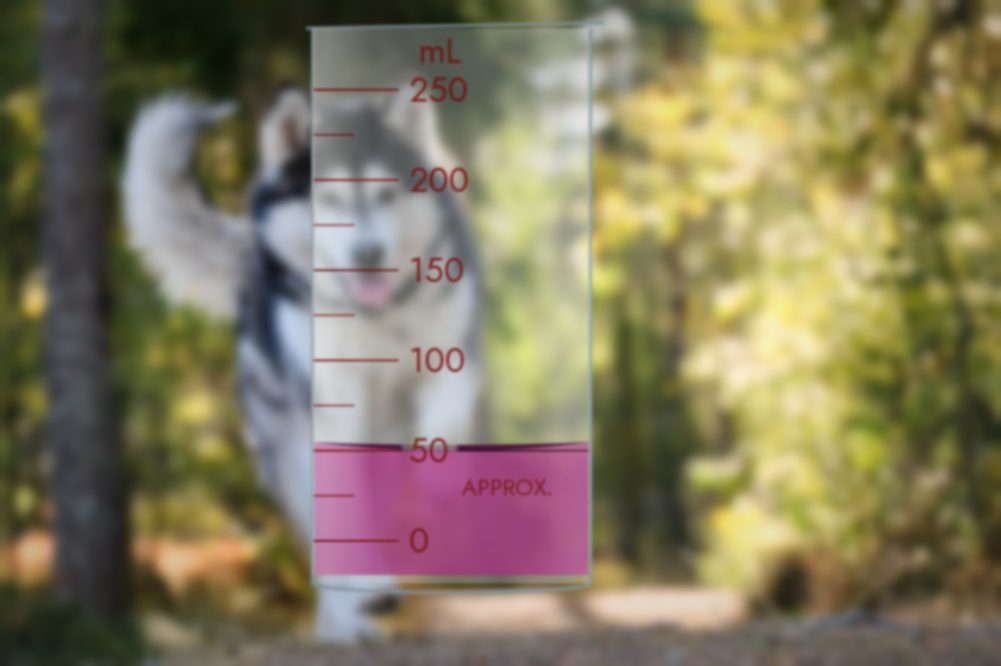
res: 50
